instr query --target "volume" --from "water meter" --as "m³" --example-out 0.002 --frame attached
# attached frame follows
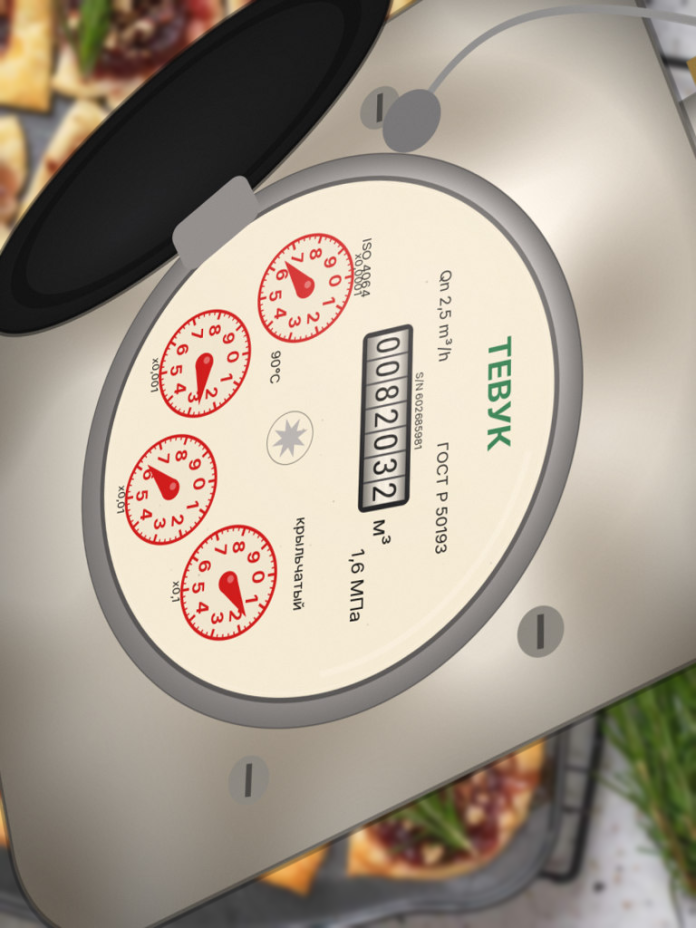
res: 82032.1626
